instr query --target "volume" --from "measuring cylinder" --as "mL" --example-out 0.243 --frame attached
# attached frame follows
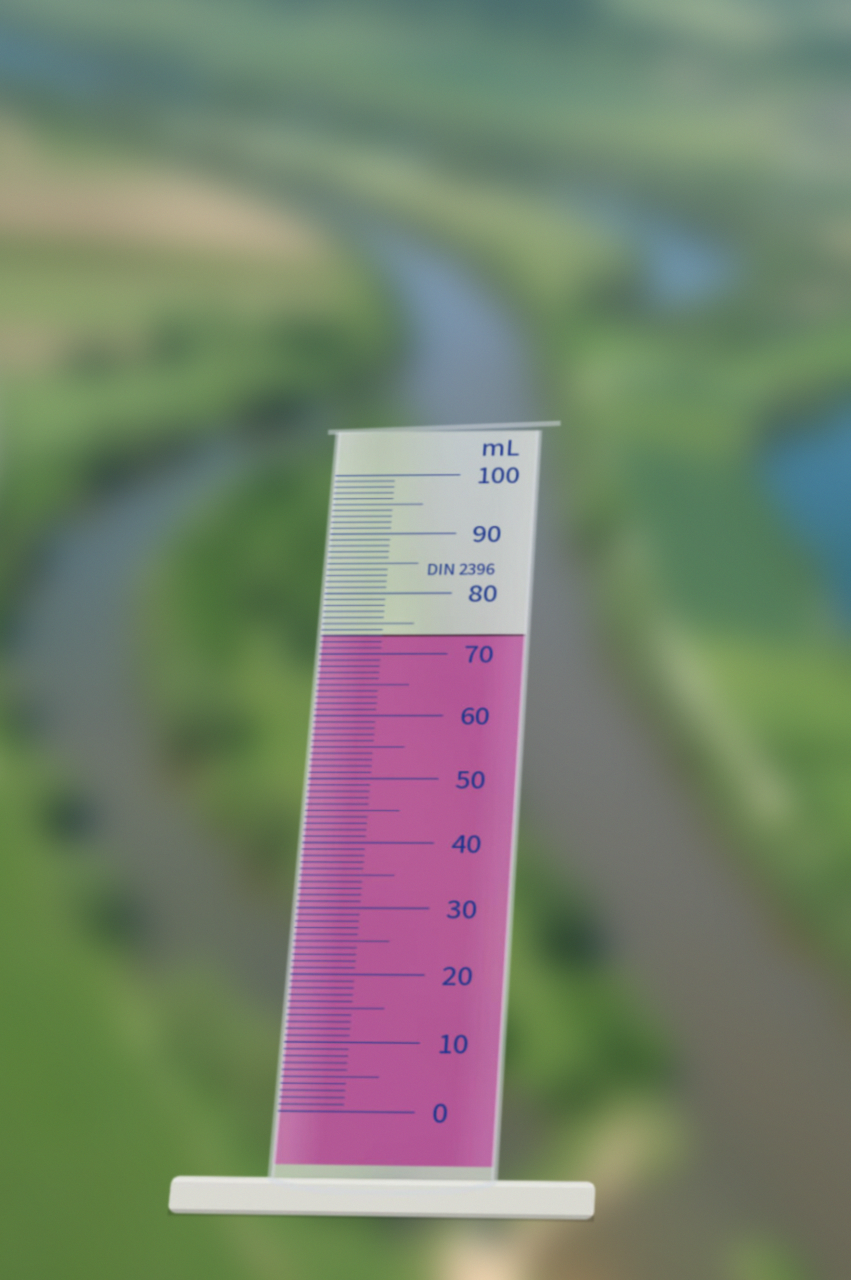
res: 73
